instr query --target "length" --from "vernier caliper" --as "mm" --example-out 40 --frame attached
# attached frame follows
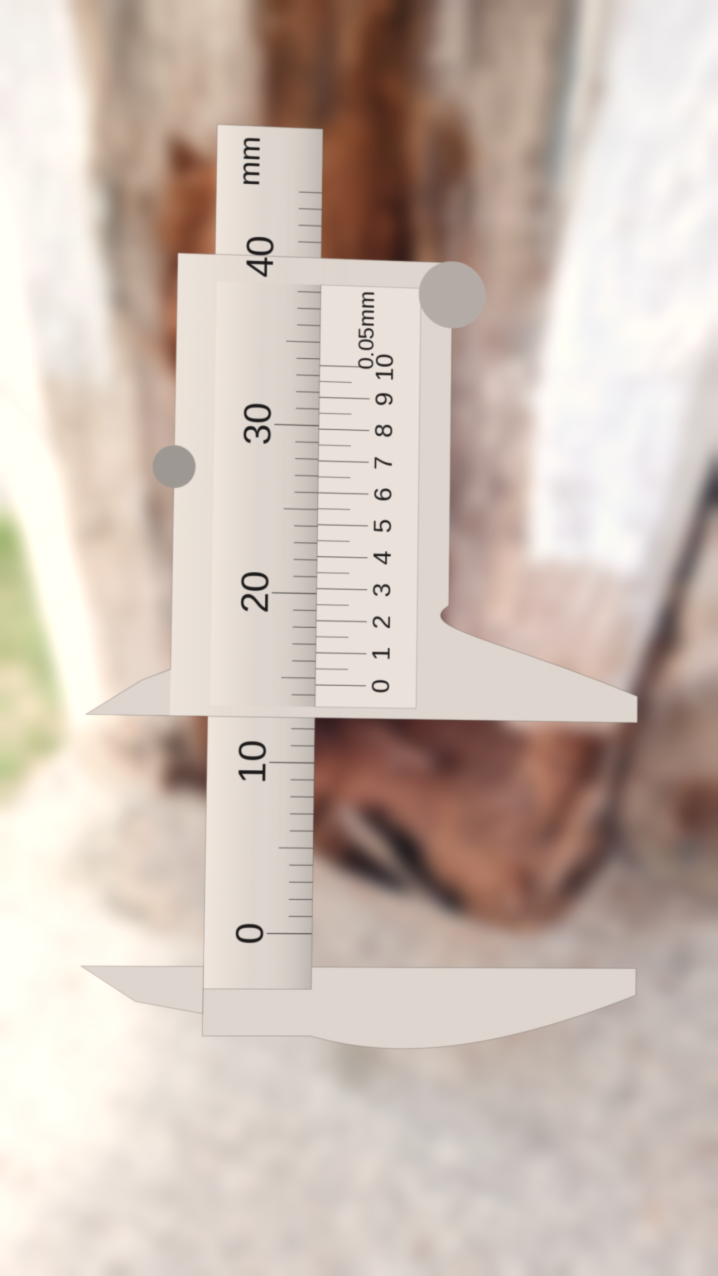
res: 14.6
